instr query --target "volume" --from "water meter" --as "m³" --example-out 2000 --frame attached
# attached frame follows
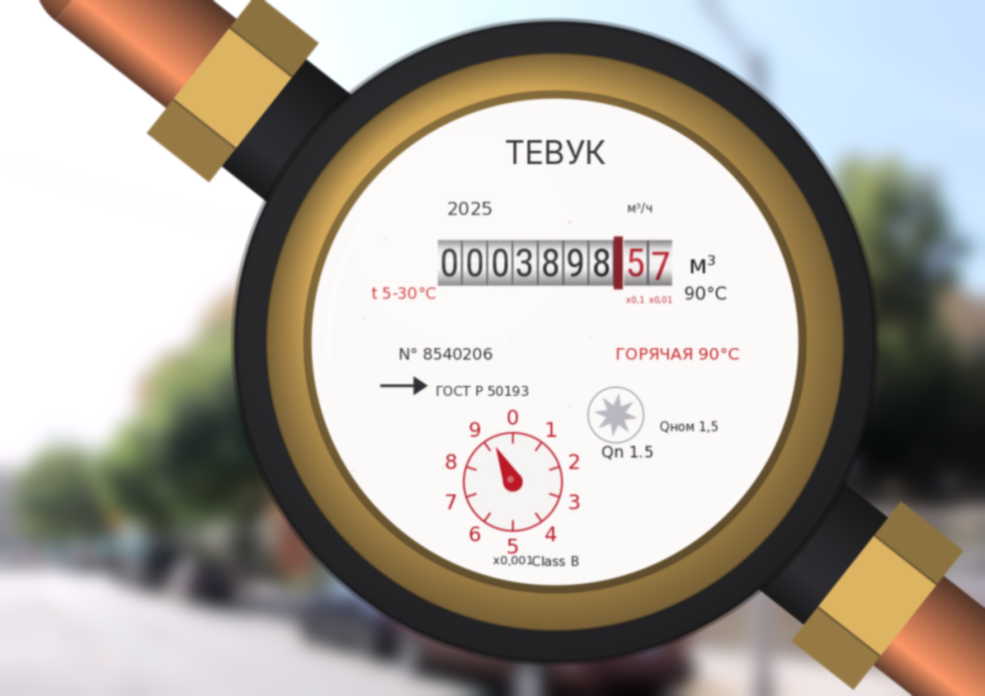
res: 3898.569
